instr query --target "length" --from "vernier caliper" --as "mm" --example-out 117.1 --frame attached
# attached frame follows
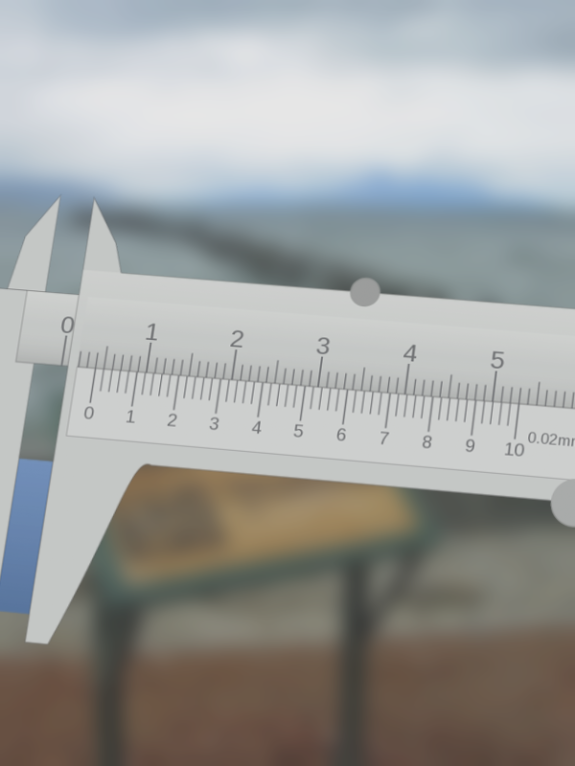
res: 4.0
